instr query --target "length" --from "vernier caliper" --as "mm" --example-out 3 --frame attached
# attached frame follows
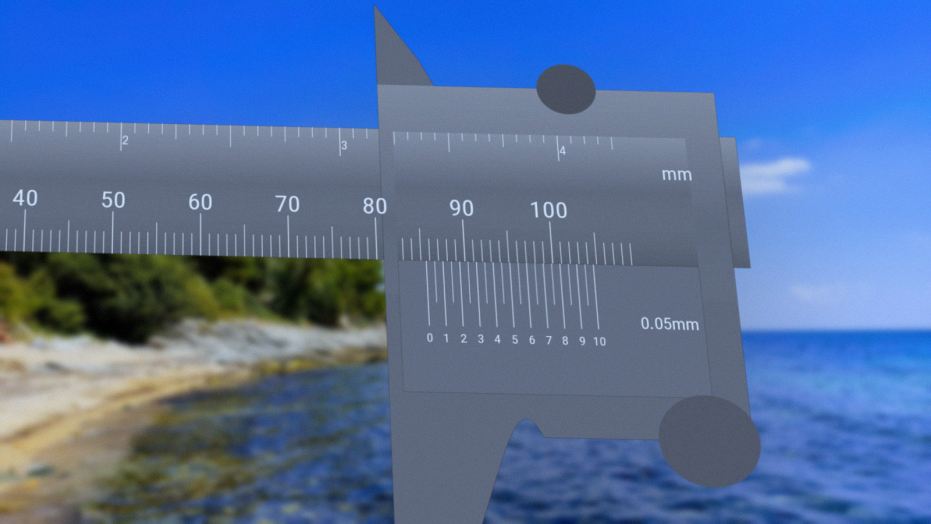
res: 85.6
